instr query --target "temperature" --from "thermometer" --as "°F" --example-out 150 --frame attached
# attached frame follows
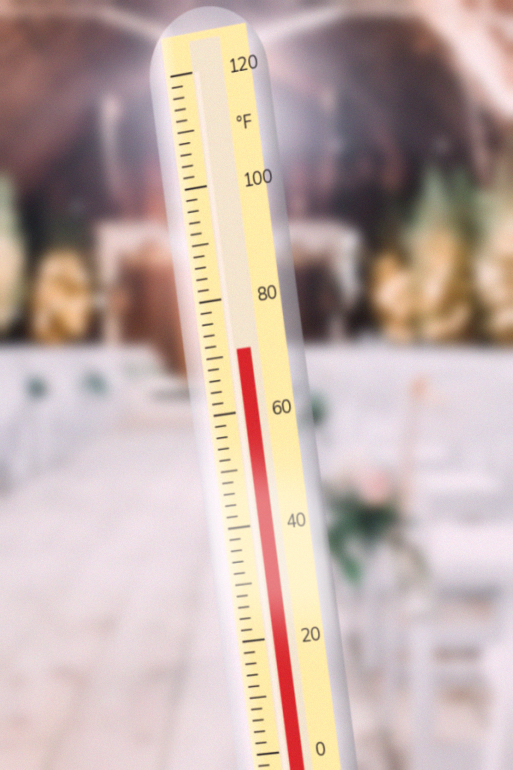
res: 71
